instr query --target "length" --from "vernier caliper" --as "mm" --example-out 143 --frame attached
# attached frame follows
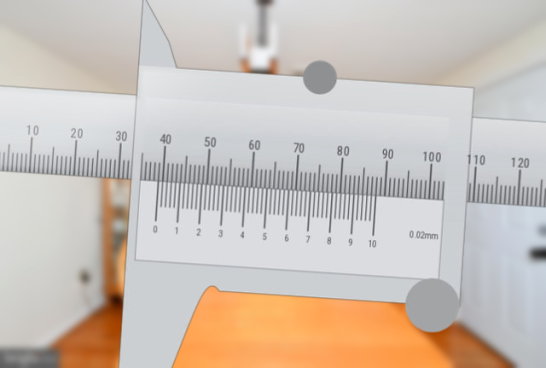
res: 39.0
